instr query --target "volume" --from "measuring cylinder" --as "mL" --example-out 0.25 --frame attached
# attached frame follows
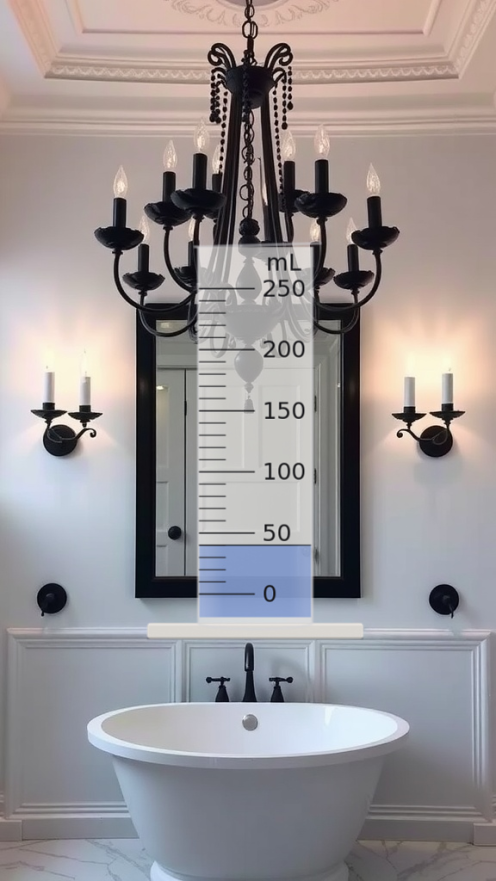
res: 40
